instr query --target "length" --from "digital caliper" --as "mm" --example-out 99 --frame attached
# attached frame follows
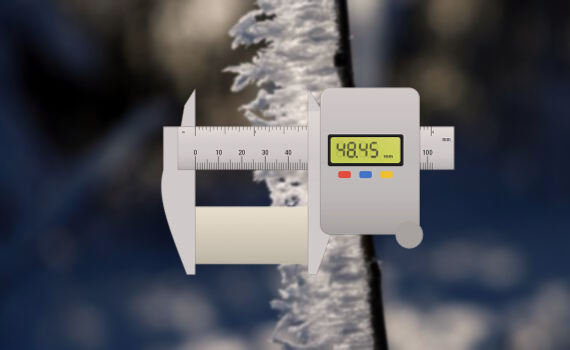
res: 48.45
